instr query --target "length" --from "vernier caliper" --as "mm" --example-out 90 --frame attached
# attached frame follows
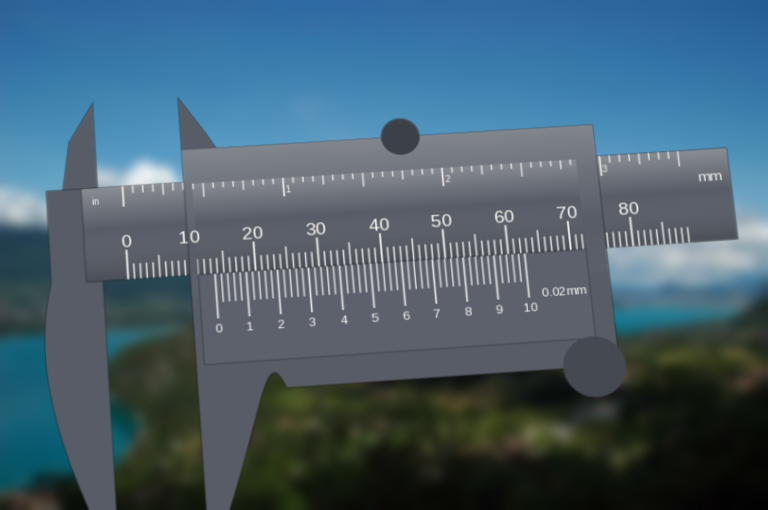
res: 13.6
